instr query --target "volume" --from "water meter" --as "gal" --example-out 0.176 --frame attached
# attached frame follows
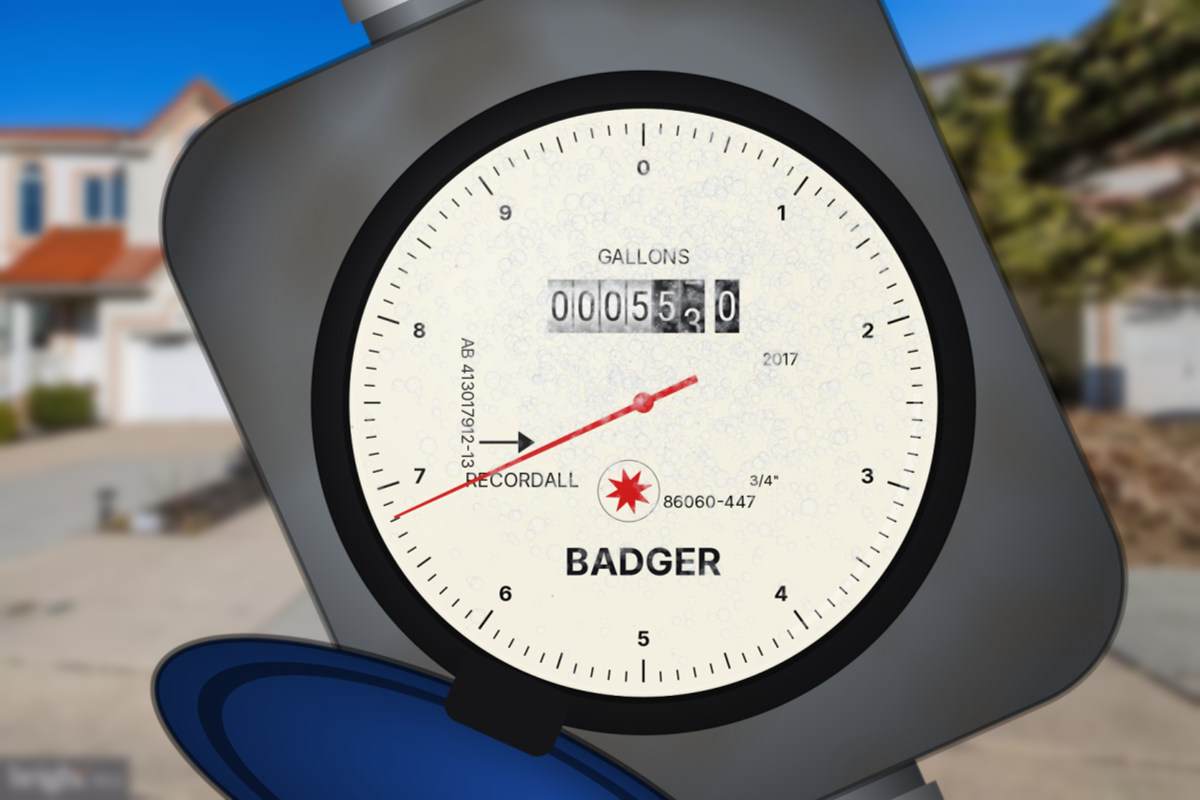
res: 5526.8
